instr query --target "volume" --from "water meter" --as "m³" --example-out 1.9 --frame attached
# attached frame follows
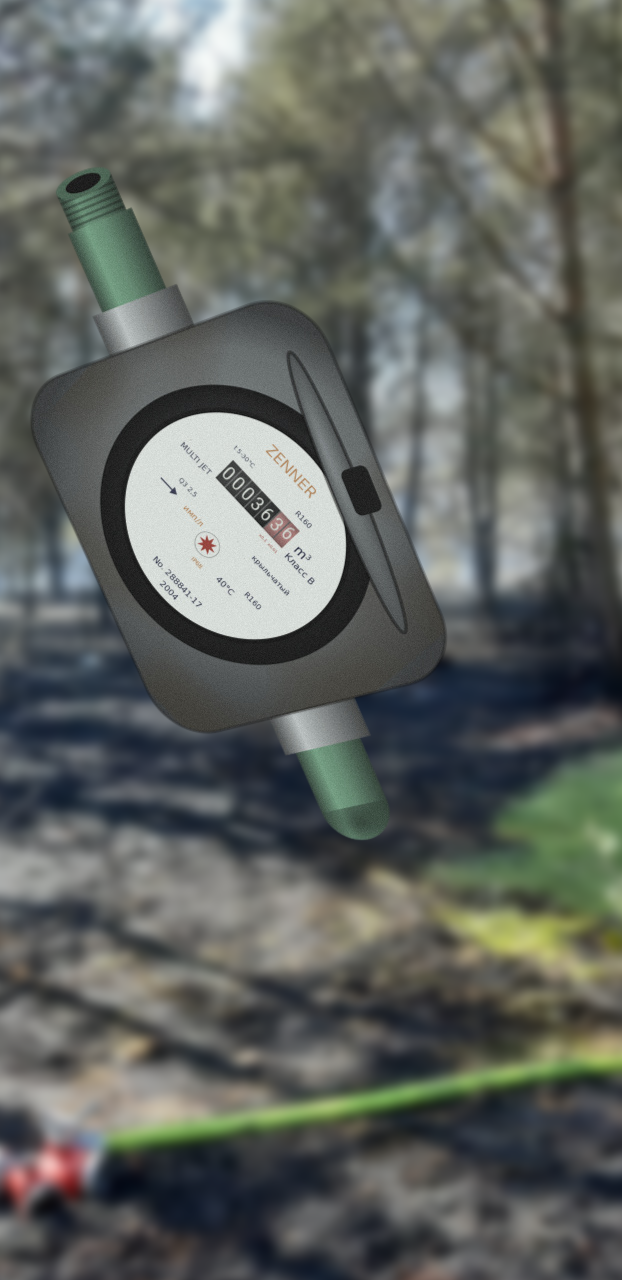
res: 36.36
